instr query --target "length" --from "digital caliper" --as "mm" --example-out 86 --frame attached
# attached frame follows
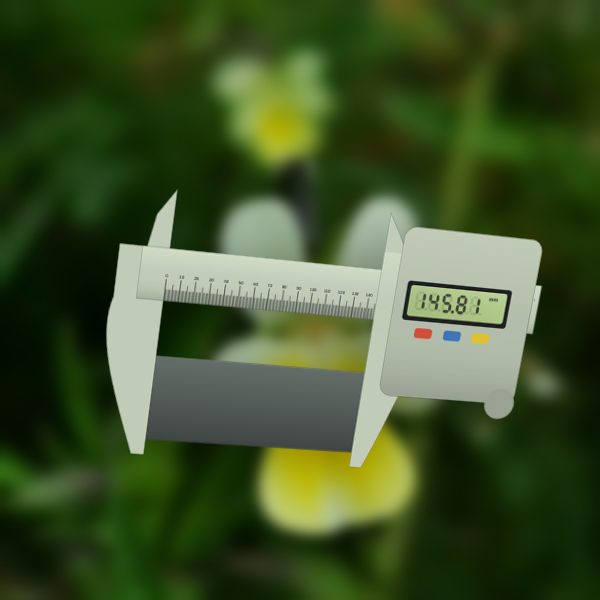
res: 145.81
